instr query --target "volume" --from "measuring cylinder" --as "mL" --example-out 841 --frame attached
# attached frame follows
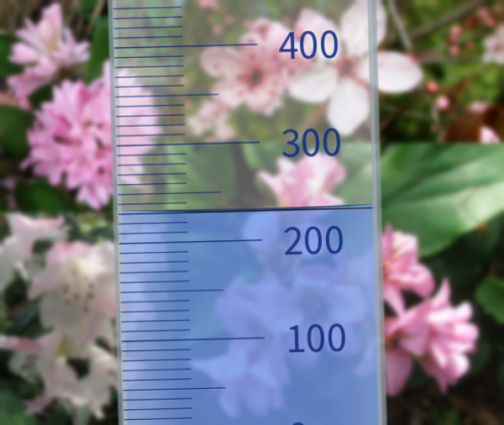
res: 230
